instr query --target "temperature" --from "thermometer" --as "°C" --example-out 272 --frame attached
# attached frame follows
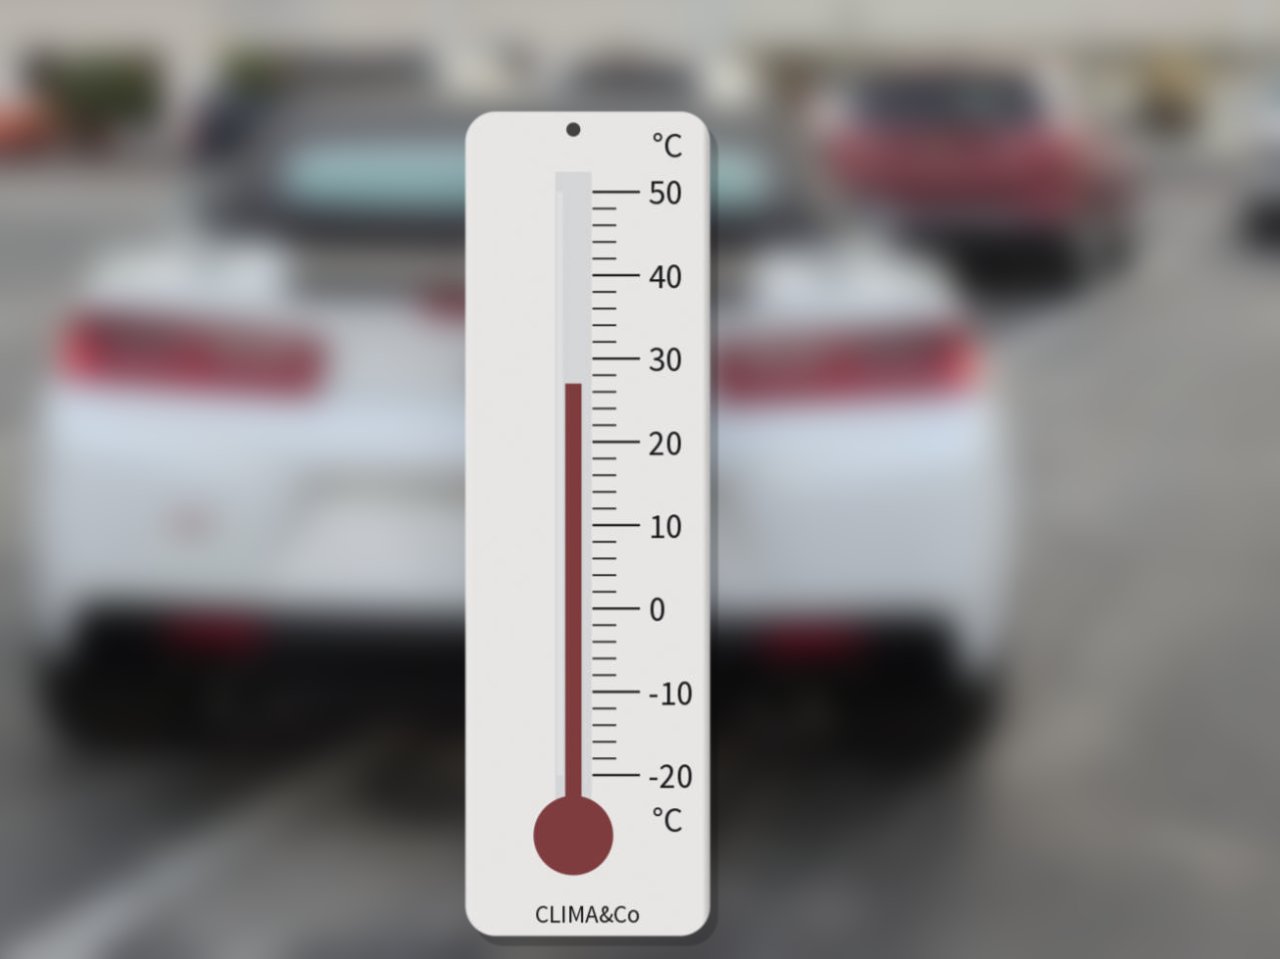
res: 27
